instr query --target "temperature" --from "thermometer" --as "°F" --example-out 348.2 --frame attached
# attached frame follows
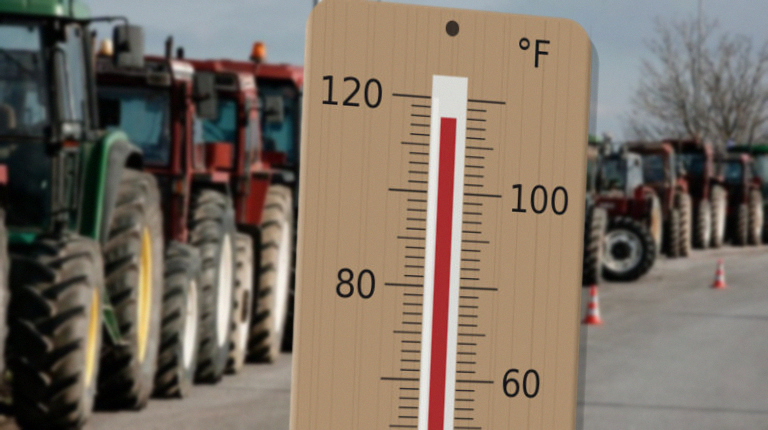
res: 116
